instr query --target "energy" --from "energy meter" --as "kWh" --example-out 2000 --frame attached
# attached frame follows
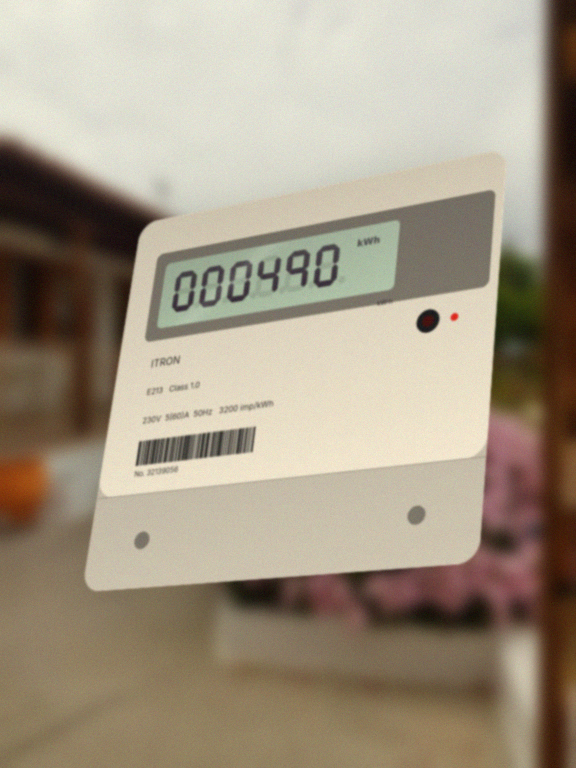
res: 490
